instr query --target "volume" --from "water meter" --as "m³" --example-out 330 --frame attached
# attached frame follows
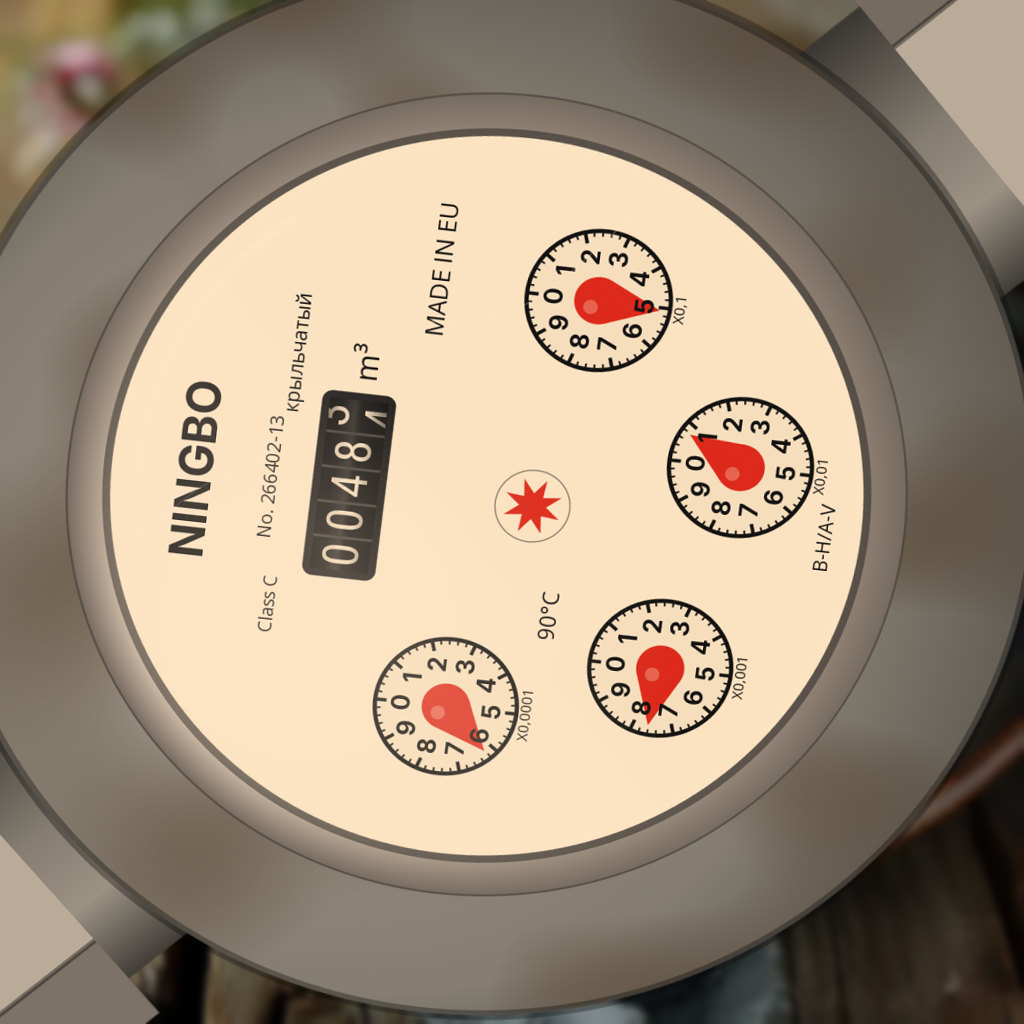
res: 483.5076
